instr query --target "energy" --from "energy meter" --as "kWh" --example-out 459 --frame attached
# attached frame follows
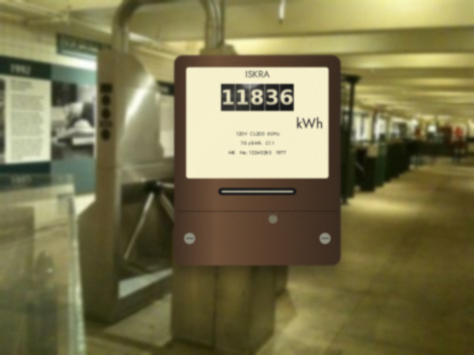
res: 11836
